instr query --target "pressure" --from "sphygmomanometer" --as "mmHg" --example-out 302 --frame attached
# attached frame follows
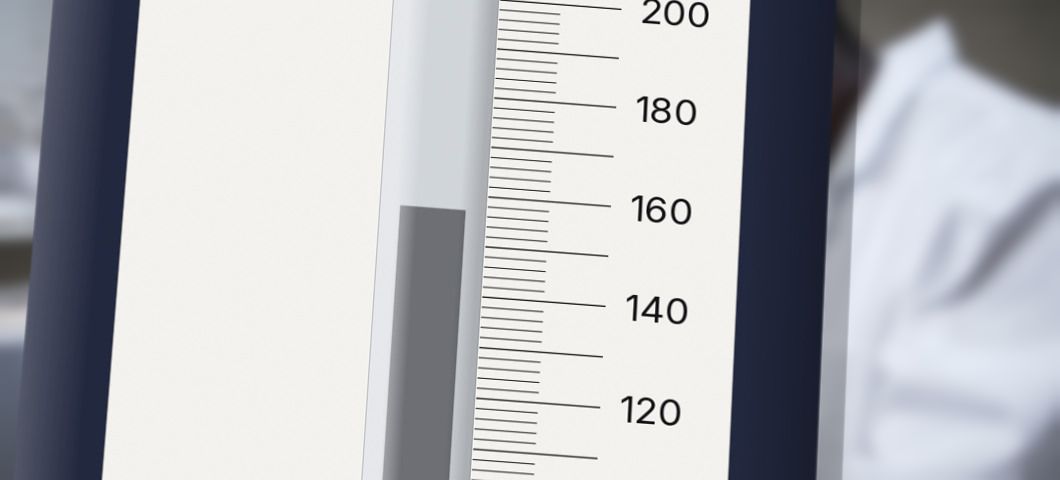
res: 157
